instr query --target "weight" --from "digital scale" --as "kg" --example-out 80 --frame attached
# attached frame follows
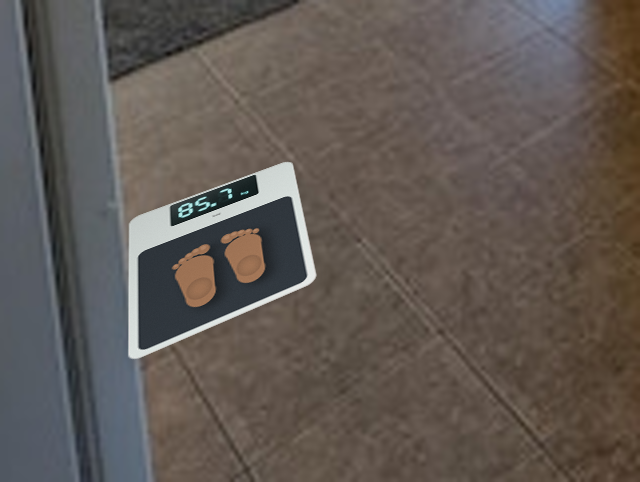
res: 85.7
